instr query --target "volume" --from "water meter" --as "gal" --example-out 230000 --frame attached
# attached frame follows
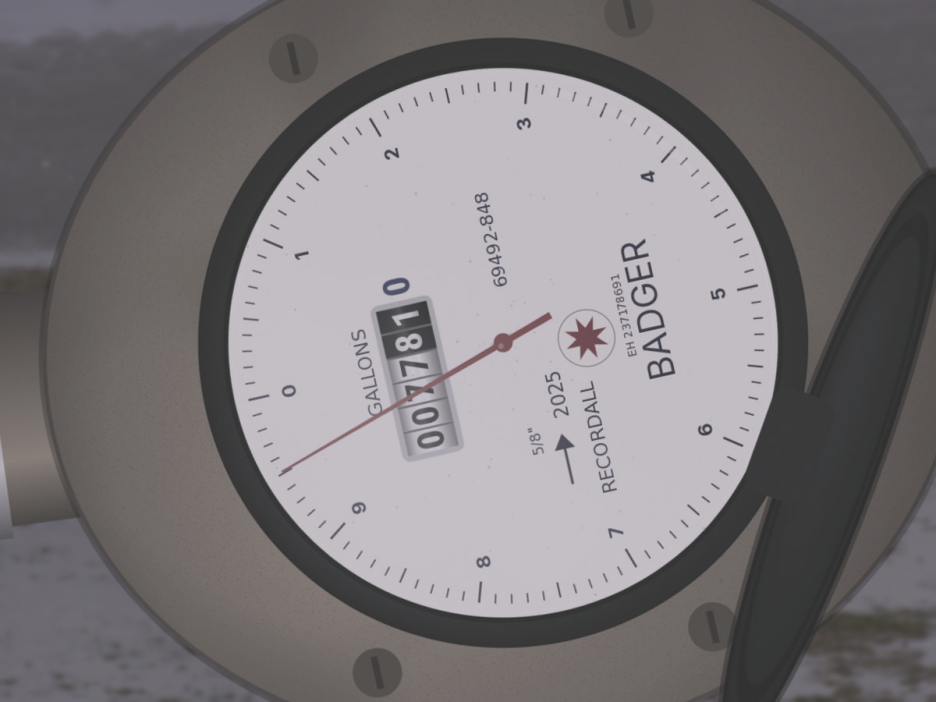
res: 77809.5
